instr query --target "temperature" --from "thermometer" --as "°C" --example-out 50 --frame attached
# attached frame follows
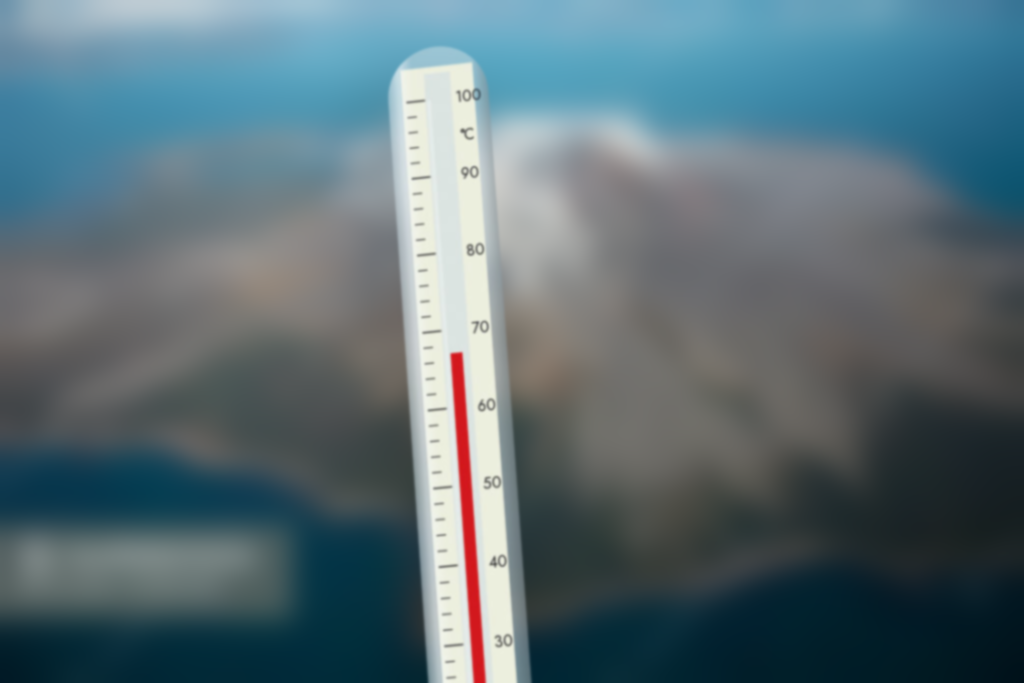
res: 67
